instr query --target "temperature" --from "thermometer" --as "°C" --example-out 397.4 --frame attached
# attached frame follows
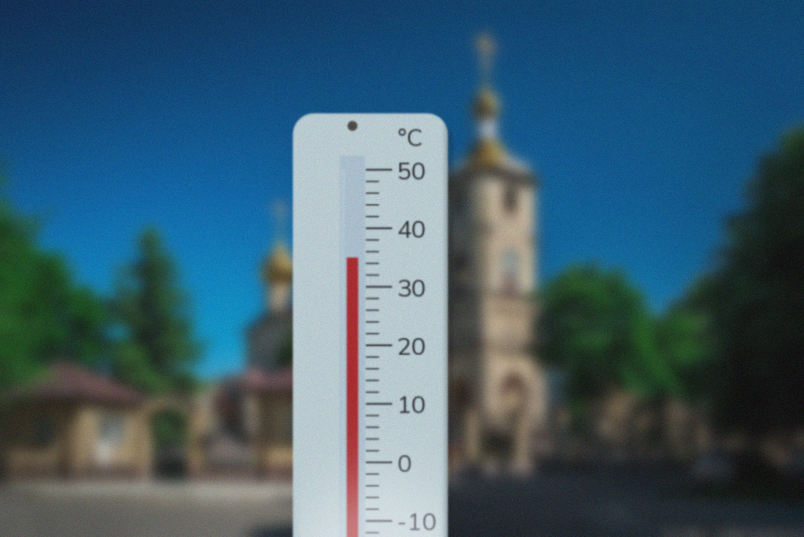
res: 35
